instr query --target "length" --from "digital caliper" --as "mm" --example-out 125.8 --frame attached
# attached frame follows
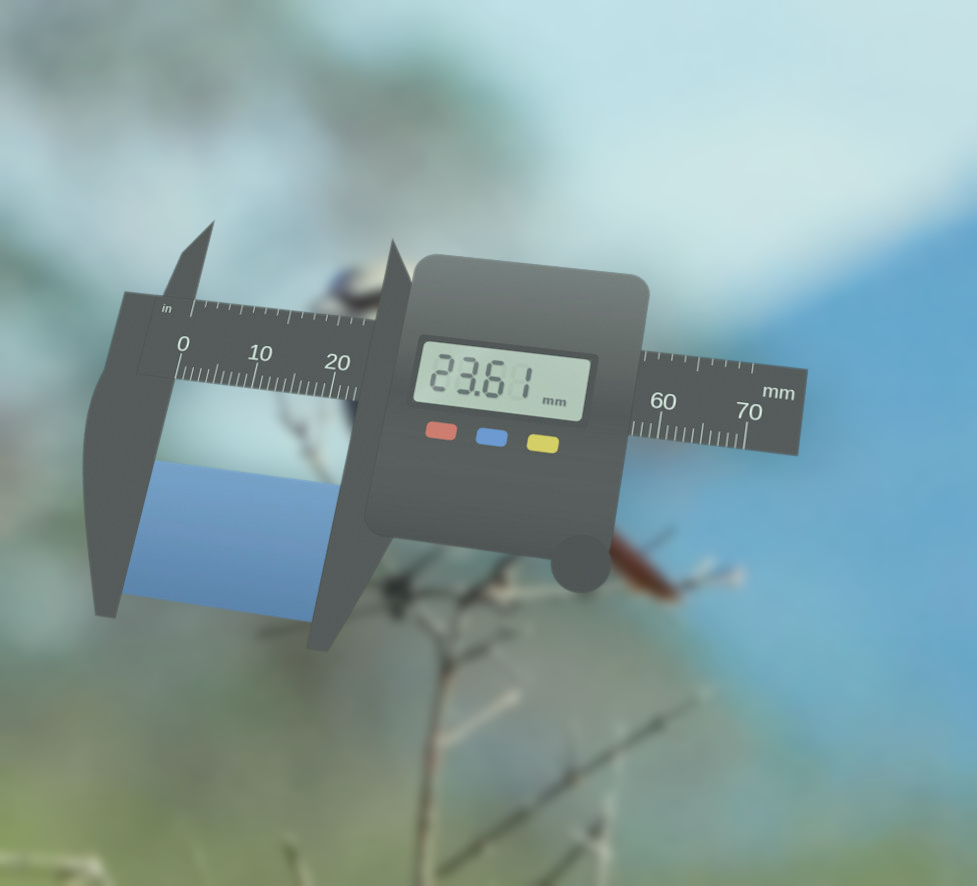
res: 23.61
